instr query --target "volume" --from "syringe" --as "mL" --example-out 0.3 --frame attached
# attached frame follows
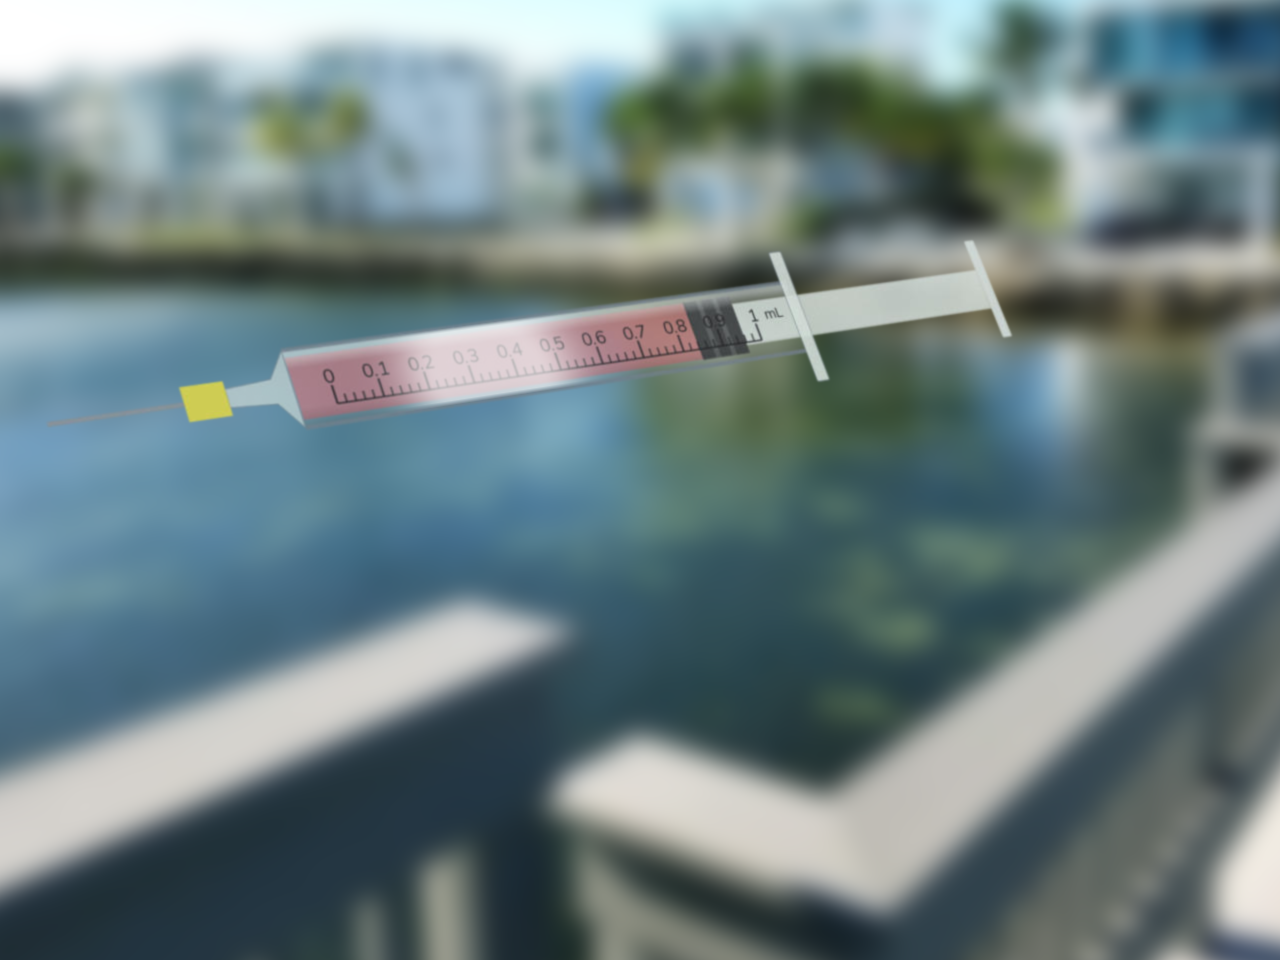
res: 0.84
